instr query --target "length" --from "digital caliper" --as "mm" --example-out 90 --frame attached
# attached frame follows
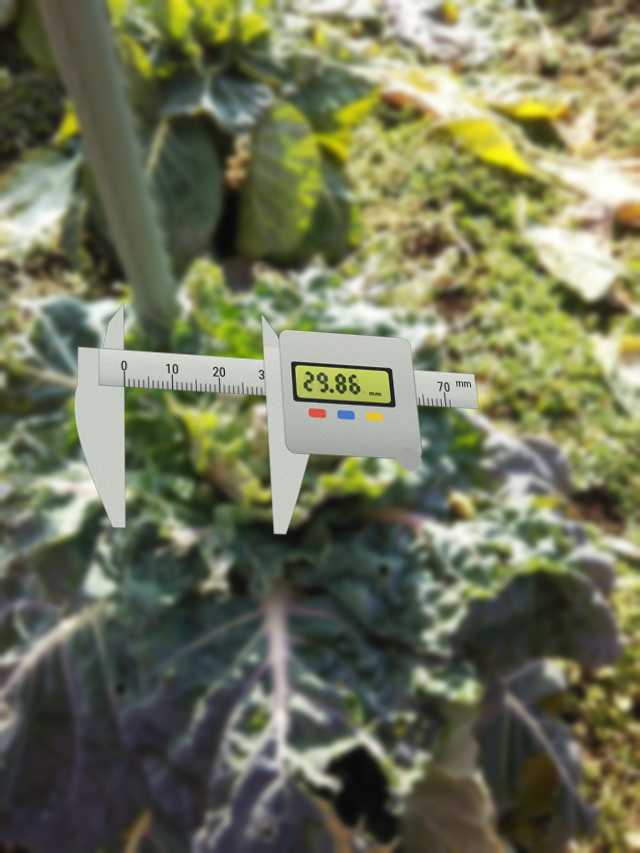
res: 29.86
